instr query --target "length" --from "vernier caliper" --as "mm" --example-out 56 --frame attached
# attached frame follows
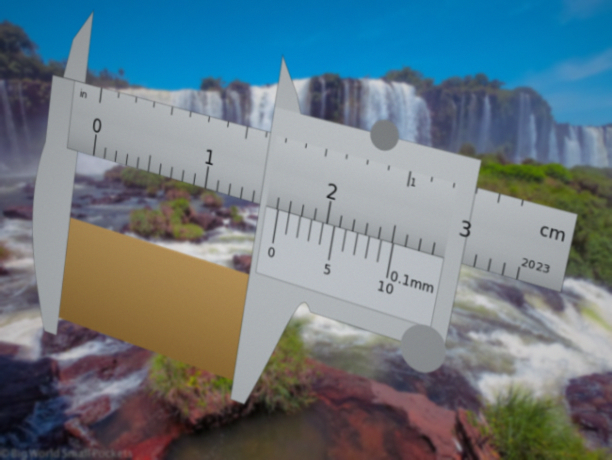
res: 16.1
